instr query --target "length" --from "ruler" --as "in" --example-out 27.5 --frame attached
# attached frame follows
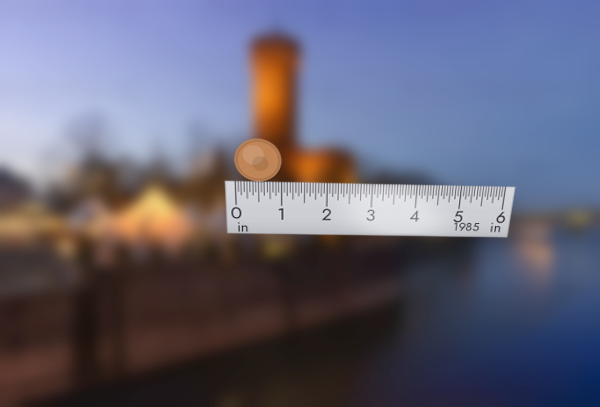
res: 1
